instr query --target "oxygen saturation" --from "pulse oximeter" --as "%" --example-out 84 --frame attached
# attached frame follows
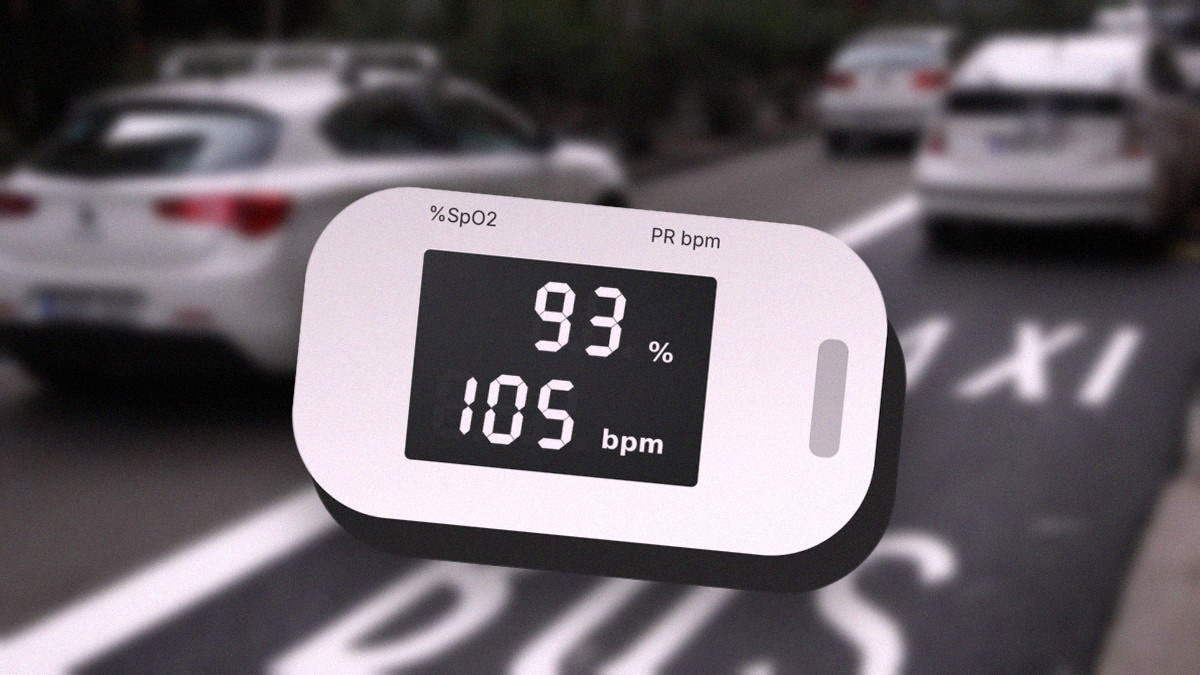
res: 93
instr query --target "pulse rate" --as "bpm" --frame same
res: 105
